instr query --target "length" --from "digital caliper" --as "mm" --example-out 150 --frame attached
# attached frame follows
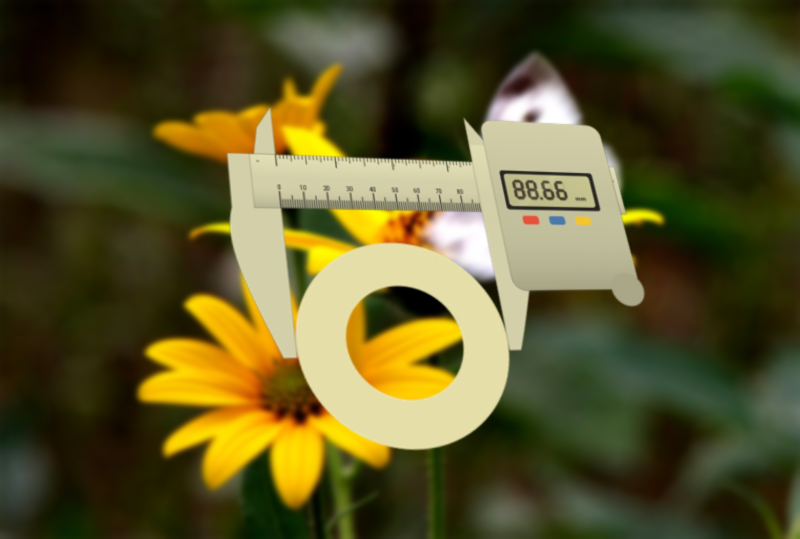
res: 88.66
